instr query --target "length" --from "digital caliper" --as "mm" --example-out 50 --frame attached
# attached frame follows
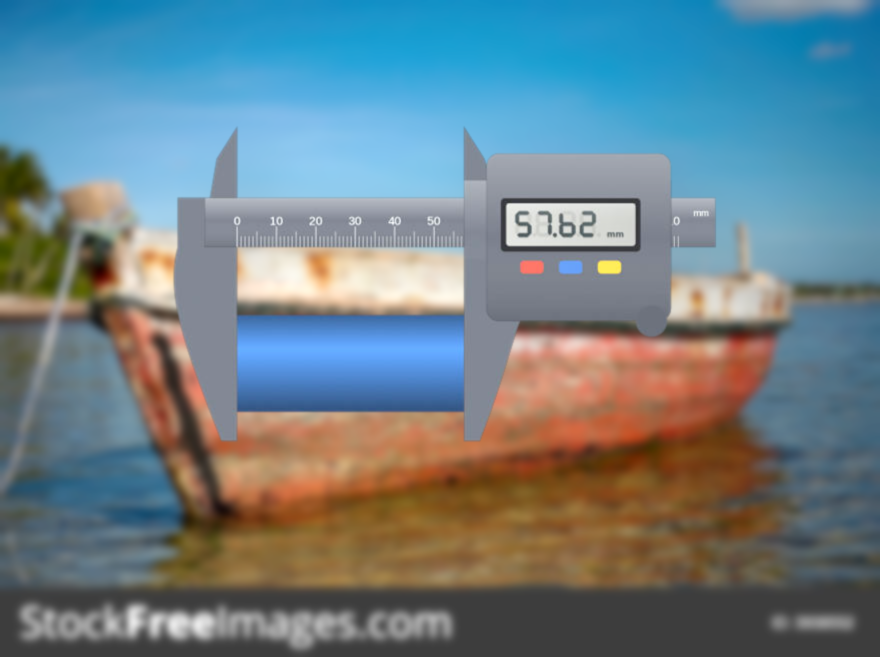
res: 57.62
